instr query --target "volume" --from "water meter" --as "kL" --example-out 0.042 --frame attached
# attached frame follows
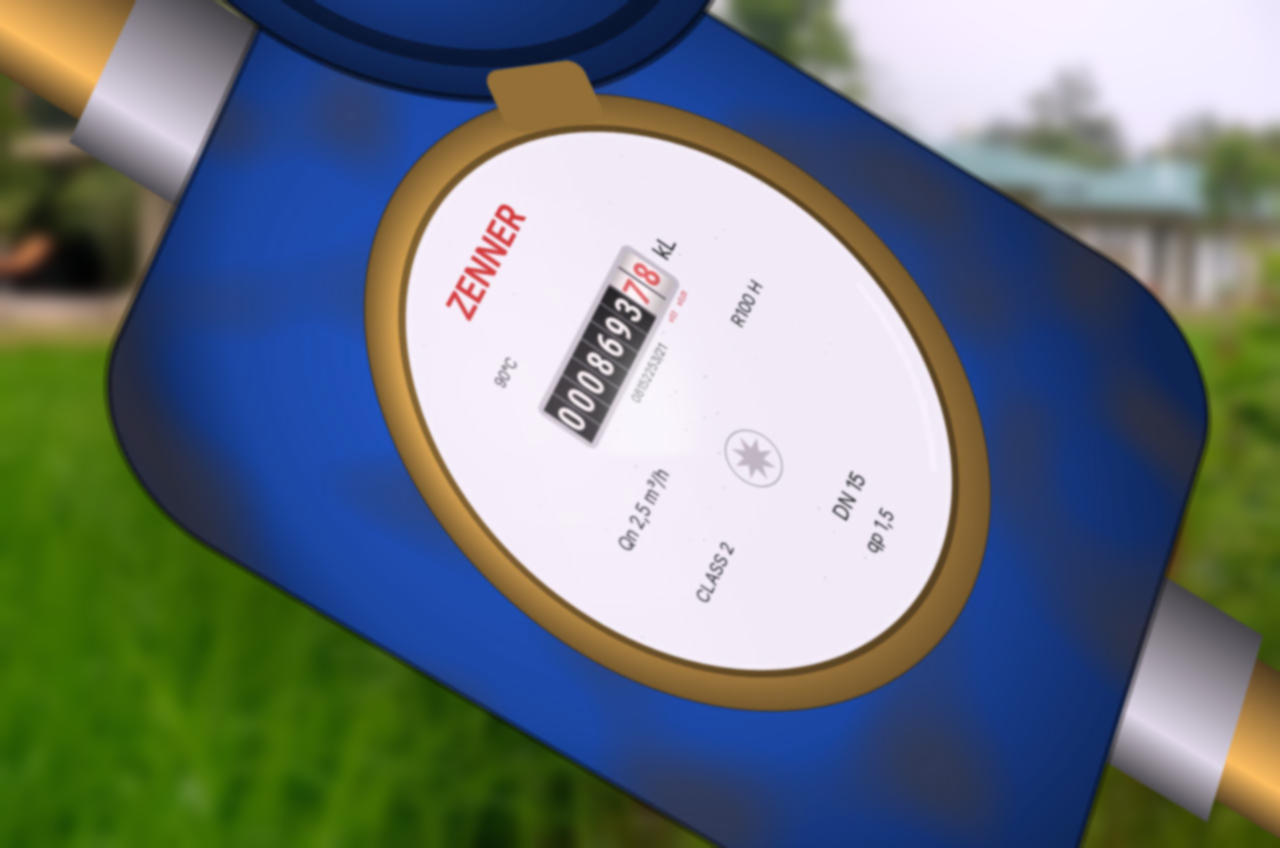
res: 8693.78
